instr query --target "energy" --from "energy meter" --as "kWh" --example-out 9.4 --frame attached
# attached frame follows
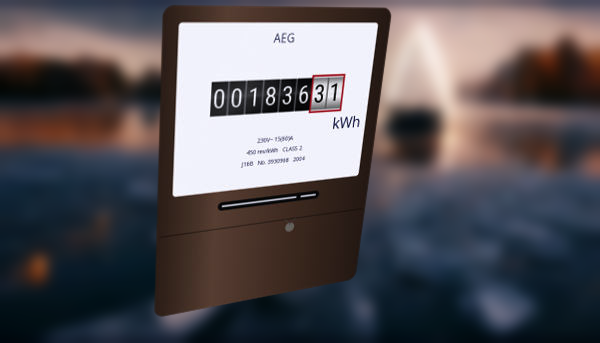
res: 1836.31
